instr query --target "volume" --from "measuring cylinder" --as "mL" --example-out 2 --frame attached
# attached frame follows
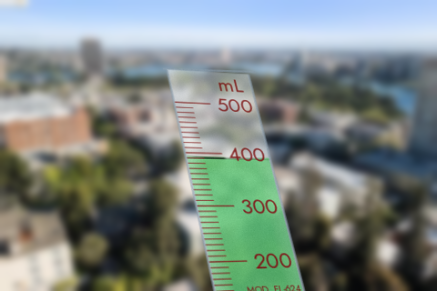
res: 390
